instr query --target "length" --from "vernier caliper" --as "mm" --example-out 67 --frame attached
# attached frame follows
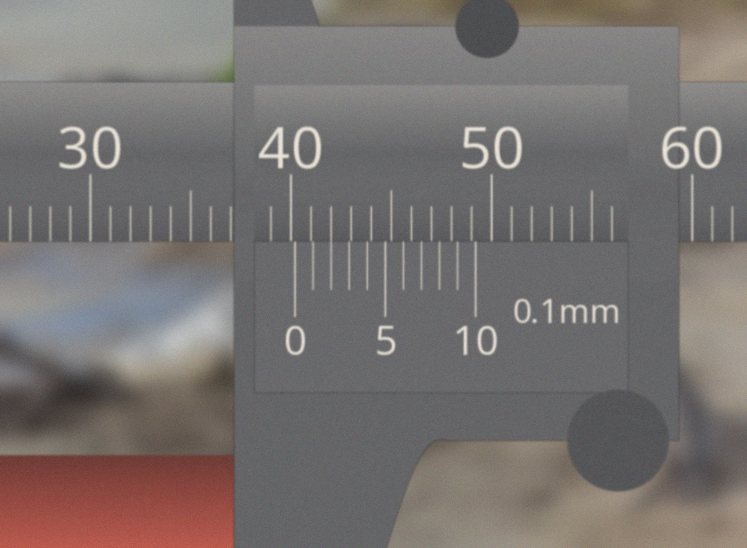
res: 40.2
